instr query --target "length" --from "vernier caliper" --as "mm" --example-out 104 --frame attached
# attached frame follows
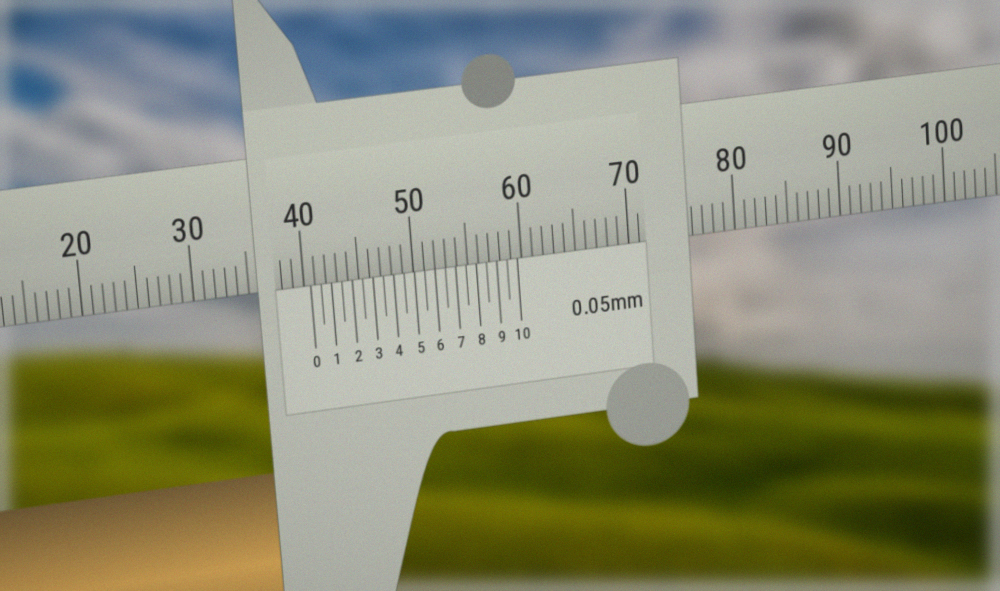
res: 40.6
